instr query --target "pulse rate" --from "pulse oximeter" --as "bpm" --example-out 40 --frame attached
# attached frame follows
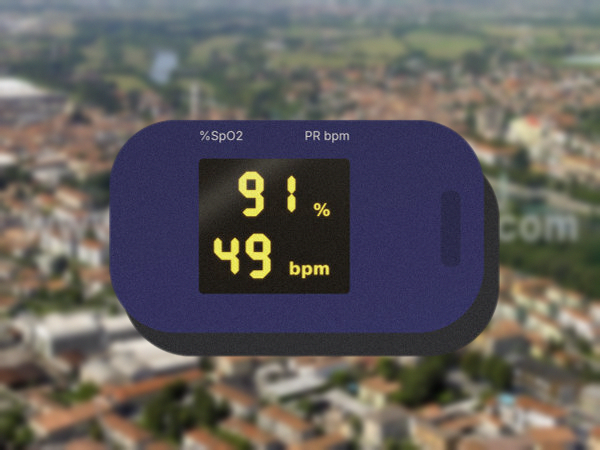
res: 49
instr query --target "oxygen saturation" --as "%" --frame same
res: 91
